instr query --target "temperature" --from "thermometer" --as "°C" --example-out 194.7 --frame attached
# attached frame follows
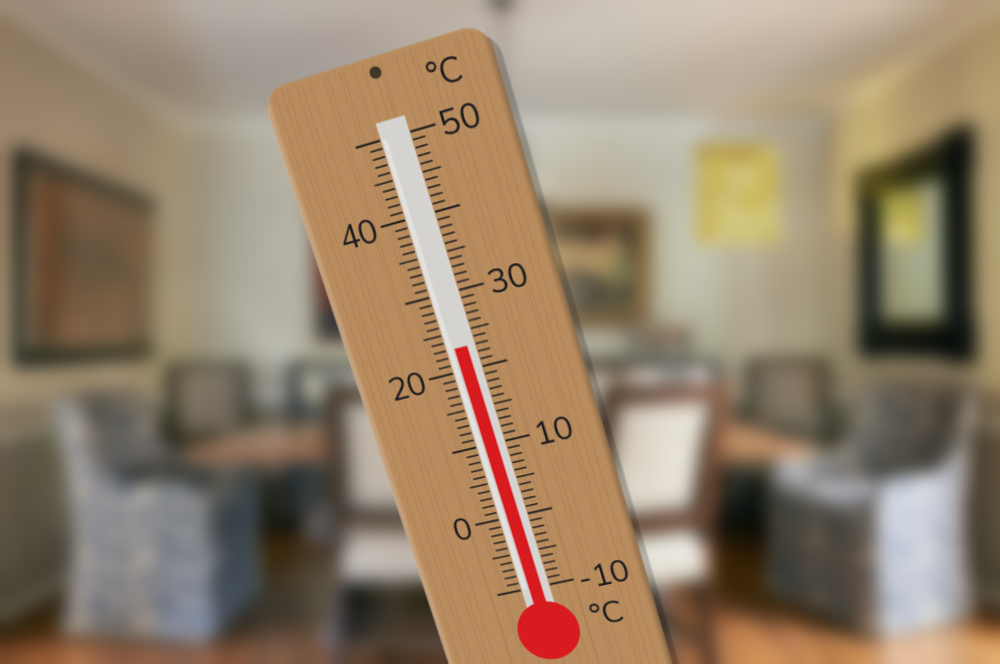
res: 23
